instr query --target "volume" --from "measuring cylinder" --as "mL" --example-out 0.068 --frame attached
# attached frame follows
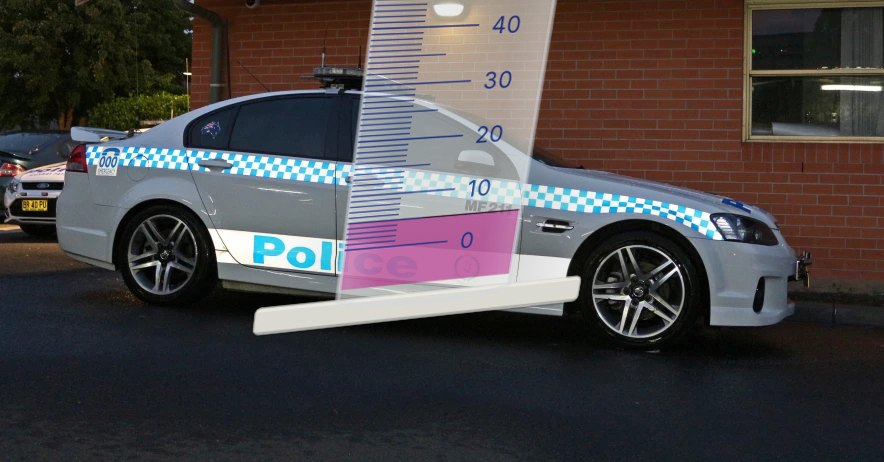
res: 5
